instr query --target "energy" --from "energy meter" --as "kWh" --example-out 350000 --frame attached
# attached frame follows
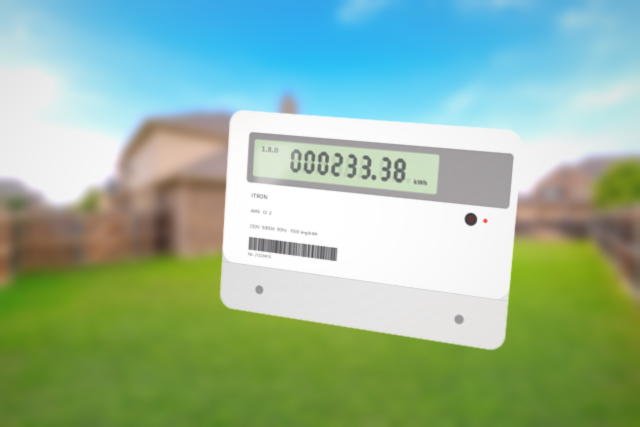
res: 233.38
